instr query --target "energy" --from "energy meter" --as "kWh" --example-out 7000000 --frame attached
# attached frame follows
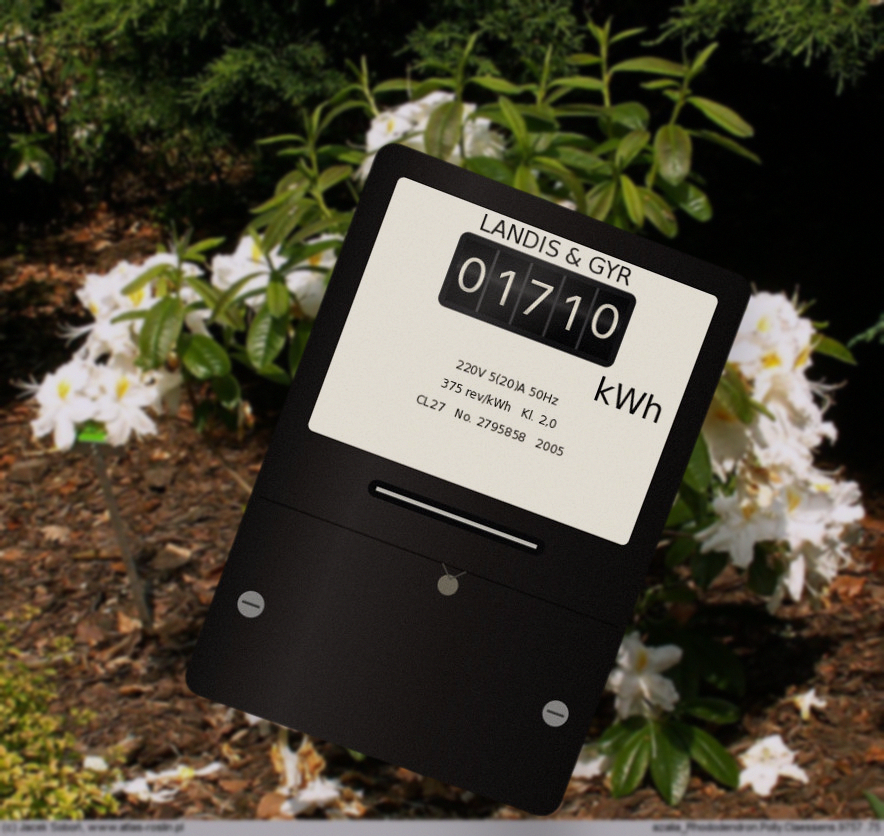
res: 1710
